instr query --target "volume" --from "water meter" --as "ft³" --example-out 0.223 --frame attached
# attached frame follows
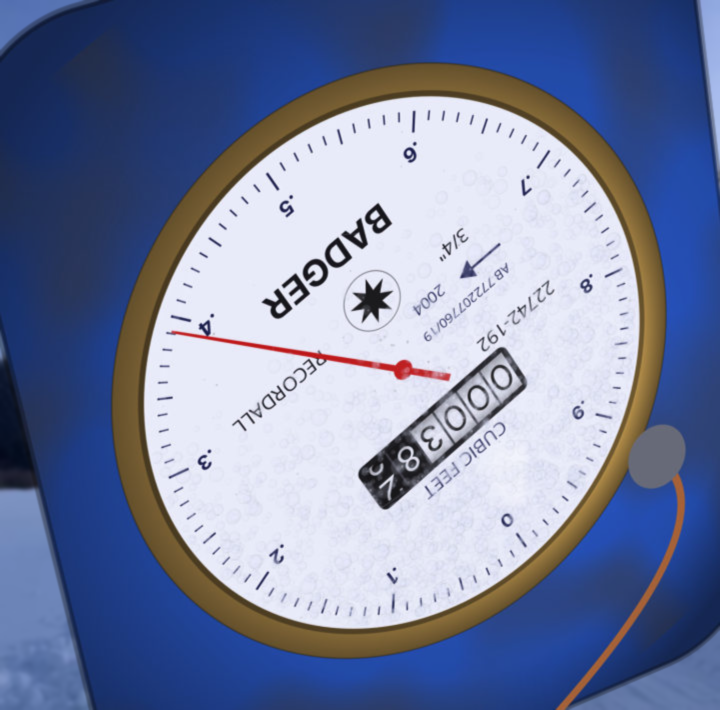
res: 382.39
